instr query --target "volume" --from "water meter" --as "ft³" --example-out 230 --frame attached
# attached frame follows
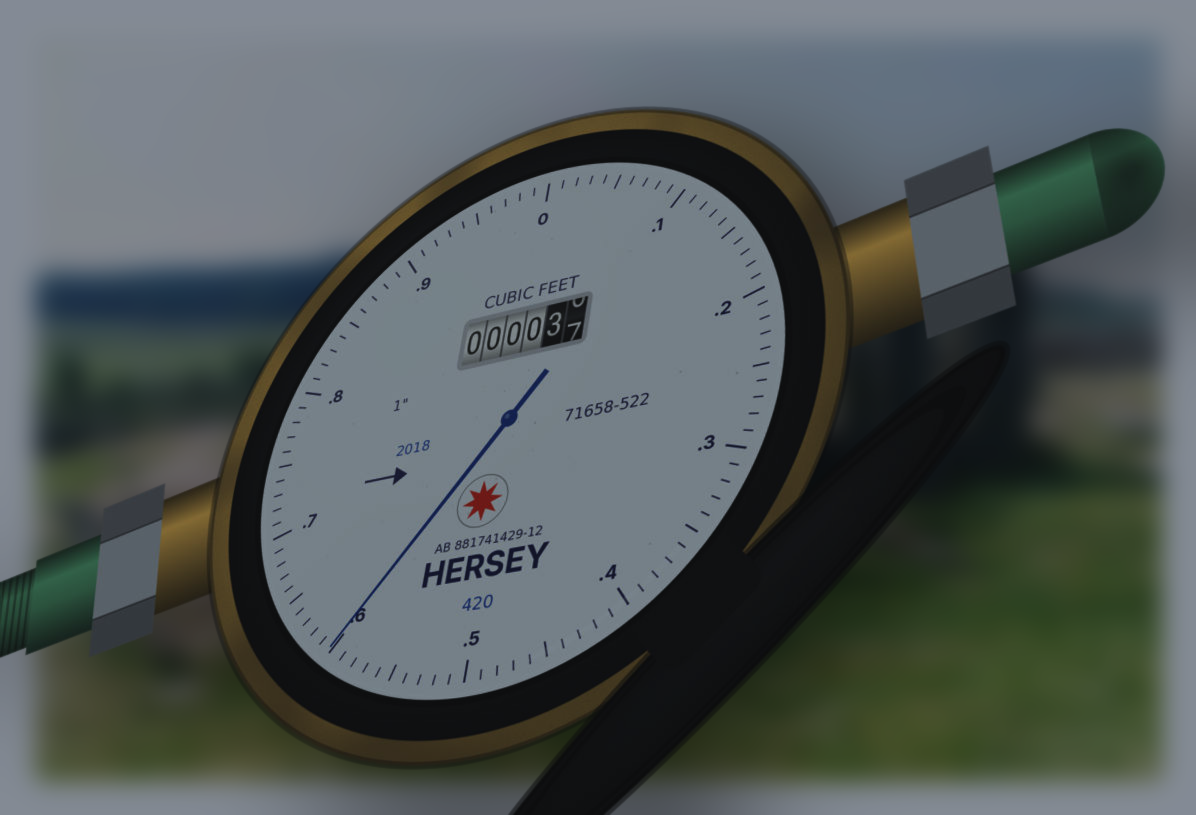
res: 36.60
